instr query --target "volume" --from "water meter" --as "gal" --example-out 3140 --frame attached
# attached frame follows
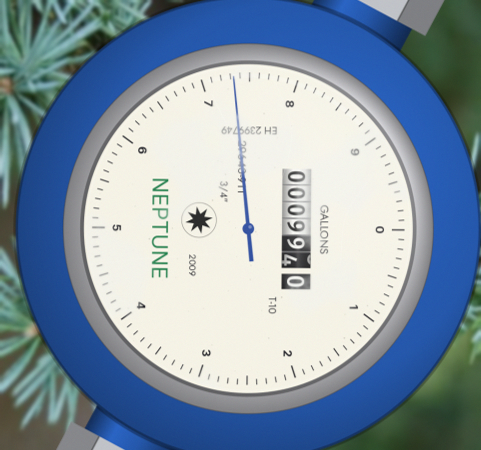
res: 9937.3
